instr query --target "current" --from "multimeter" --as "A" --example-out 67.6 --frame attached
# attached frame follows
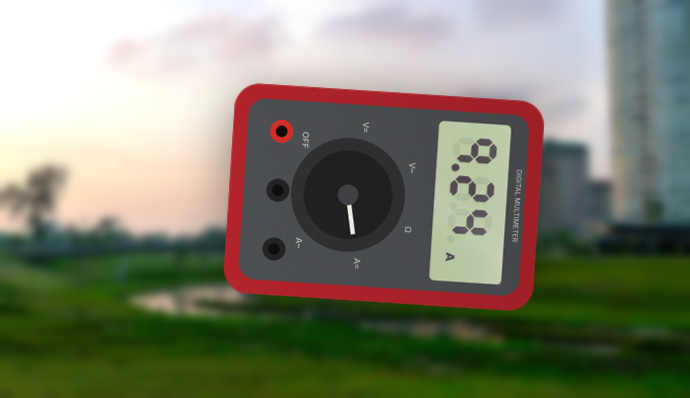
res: 9.24
